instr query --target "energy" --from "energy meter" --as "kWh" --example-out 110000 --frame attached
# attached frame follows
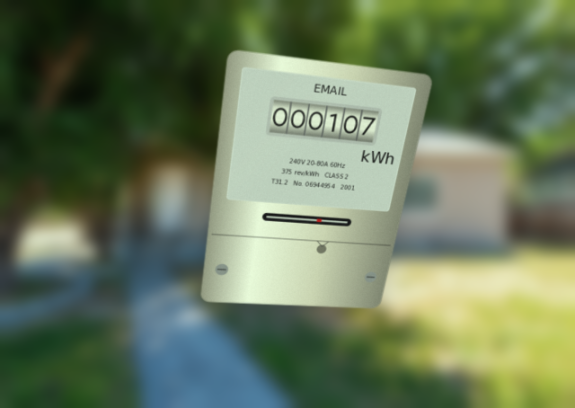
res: 107
